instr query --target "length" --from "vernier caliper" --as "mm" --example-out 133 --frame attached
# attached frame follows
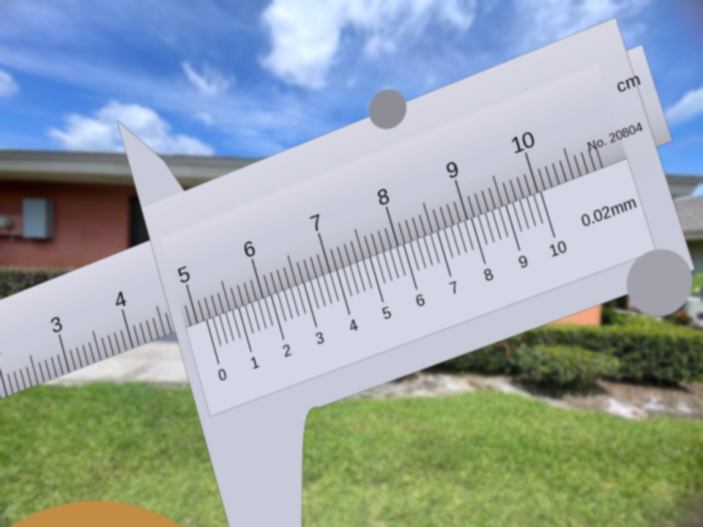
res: 51.4
